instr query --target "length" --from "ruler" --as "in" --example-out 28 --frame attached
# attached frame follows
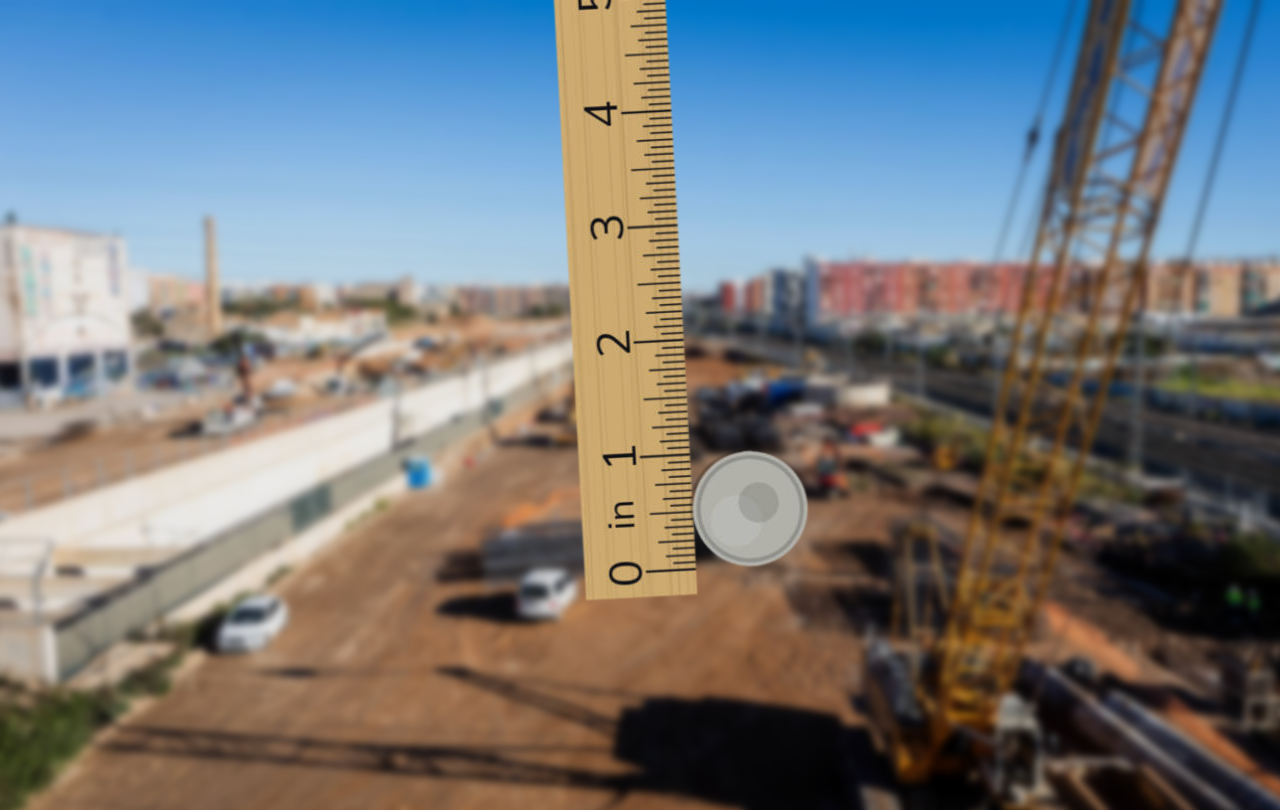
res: 1
